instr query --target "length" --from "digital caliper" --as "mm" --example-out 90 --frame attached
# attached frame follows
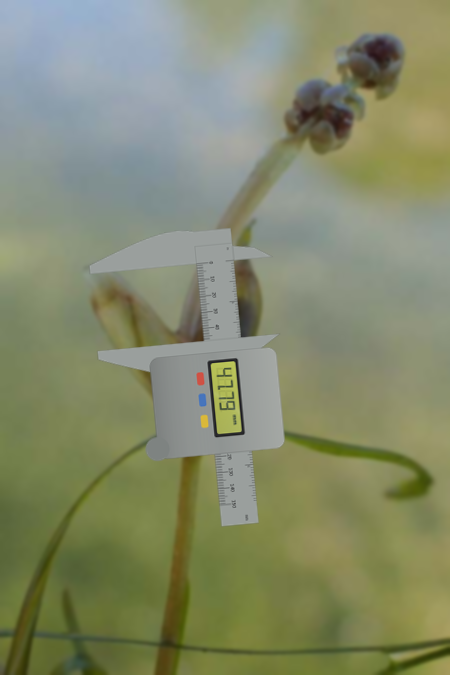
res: 47.79
